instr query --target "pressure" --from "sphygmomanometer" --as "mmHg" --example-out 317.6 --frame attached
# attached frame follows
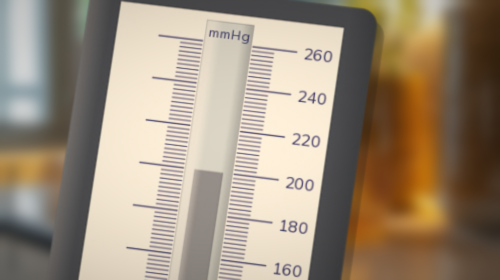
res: 200
